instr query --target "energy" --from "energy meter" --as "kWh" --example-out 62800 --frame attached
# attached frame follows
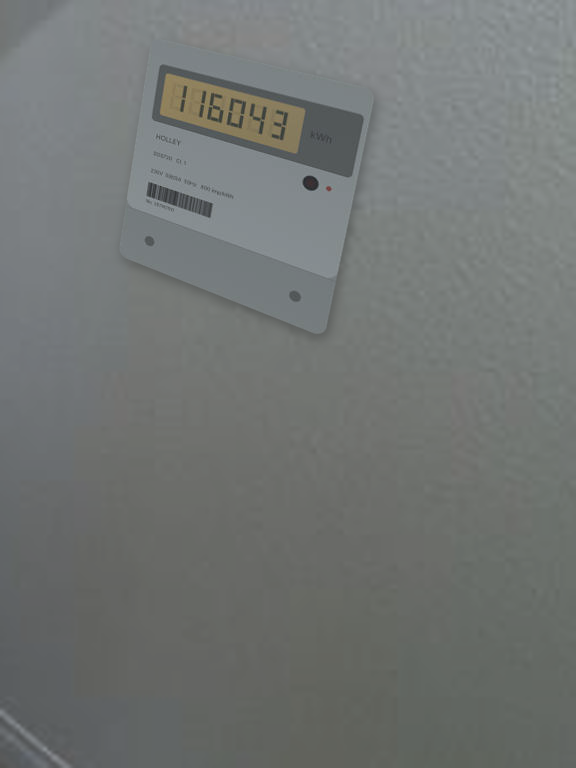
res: 116043
